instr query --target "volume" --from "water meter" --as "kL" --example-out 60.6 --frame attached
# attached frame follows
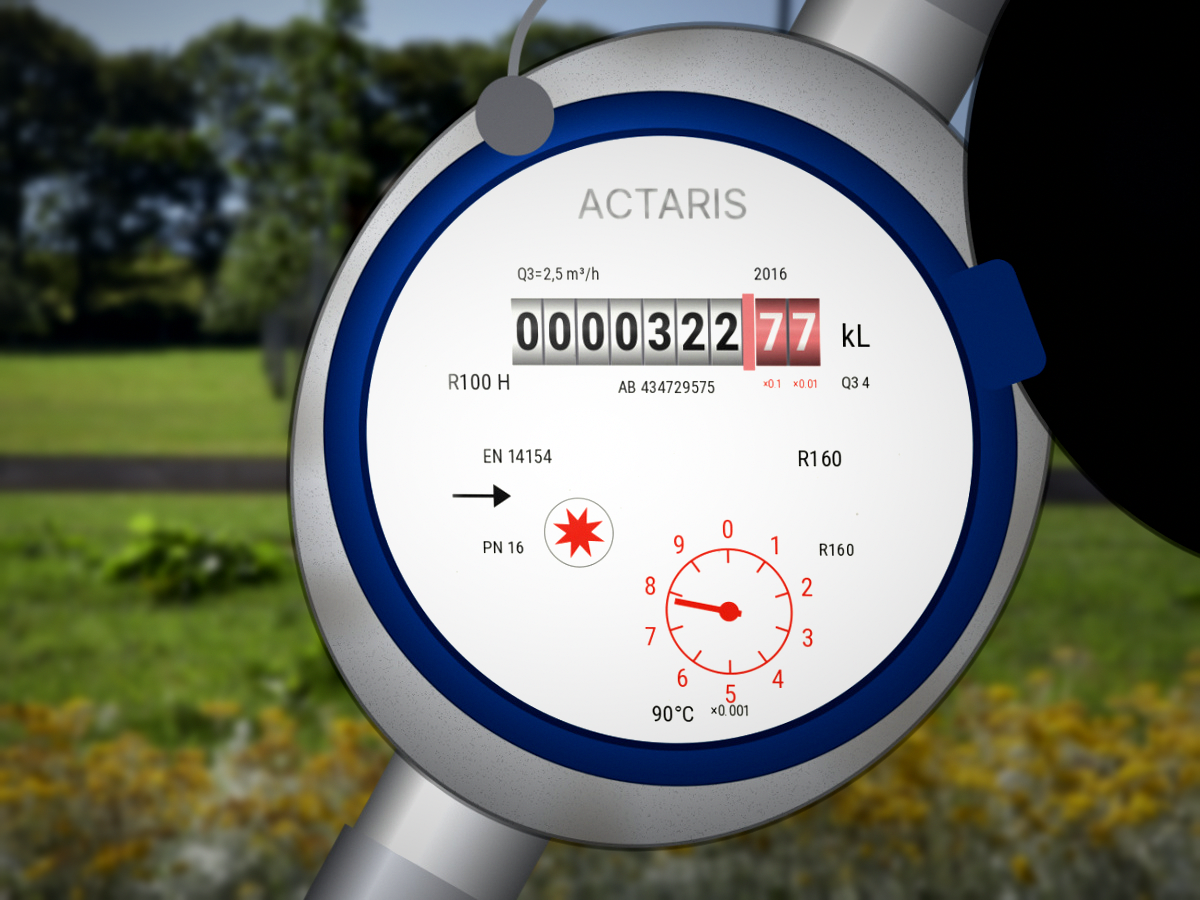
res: 322.777
